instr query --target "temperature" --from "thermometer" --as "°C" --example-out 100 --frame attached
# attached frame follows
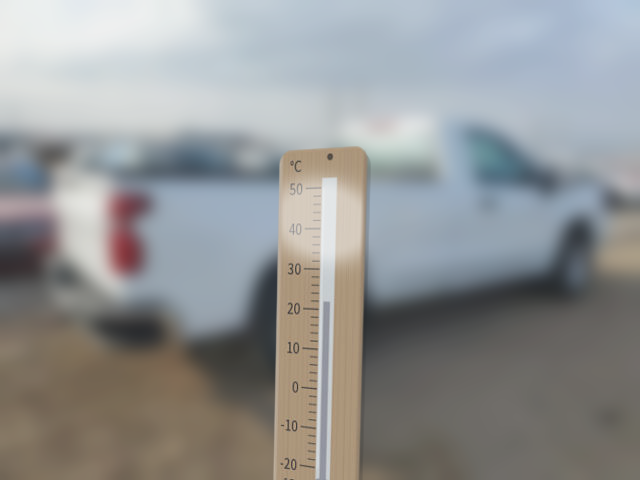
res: 22
